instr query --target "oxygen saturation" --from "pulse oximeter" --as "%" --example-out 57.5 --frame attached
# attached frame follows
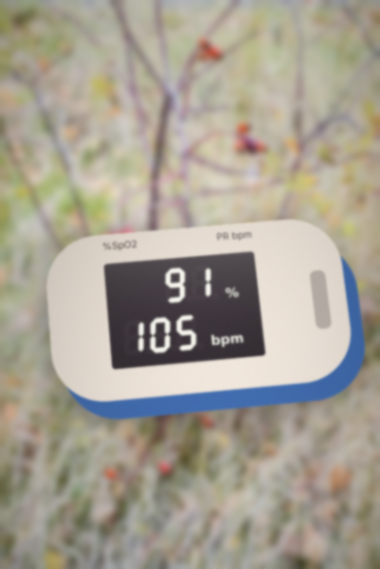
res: 91
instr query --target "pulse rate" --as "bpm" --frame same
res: 105
